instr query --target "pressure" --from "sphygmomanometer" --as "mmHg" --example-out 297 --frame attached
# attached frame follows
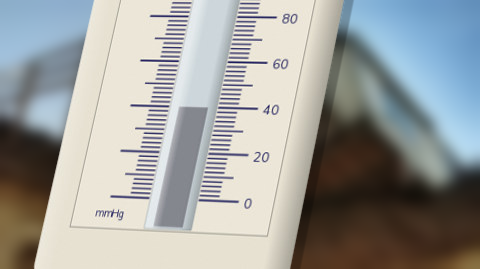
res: 40
